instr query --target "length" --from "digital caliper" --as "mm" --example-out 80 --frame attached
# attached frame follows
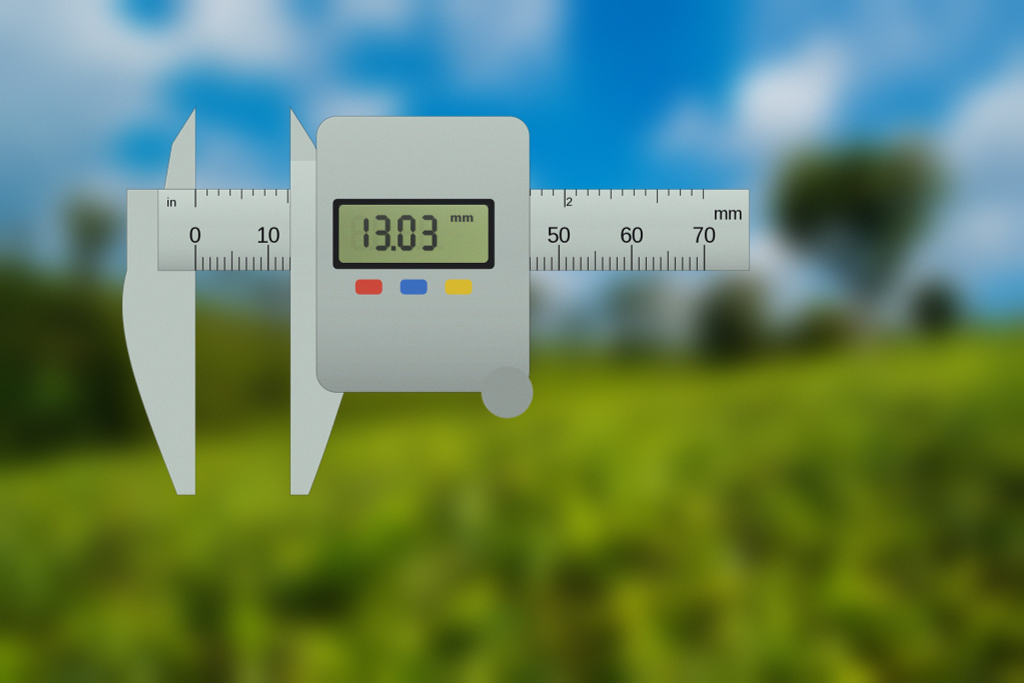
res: 13.03
